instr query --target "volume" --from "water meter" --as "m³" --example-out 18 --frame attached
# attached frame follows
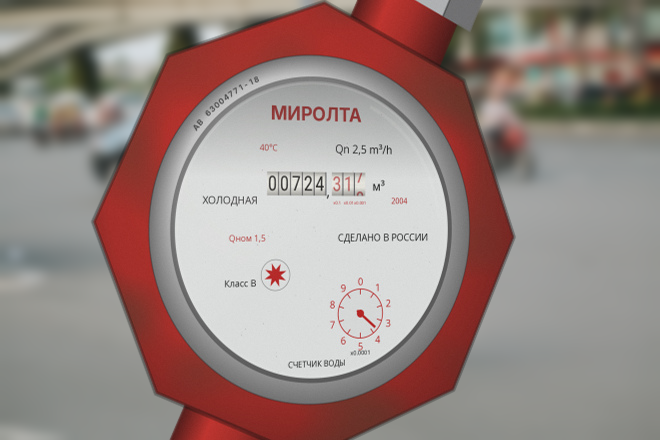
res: 724.3173
